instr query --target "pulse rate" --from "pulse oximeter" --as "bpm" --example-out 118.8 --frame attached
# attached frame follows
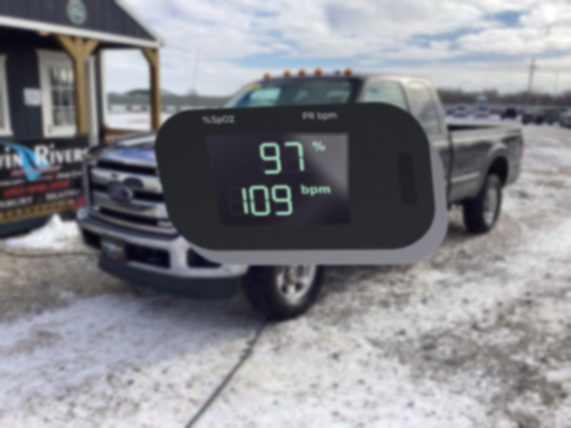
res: 109
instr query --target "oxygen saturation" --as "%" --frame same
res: 97
